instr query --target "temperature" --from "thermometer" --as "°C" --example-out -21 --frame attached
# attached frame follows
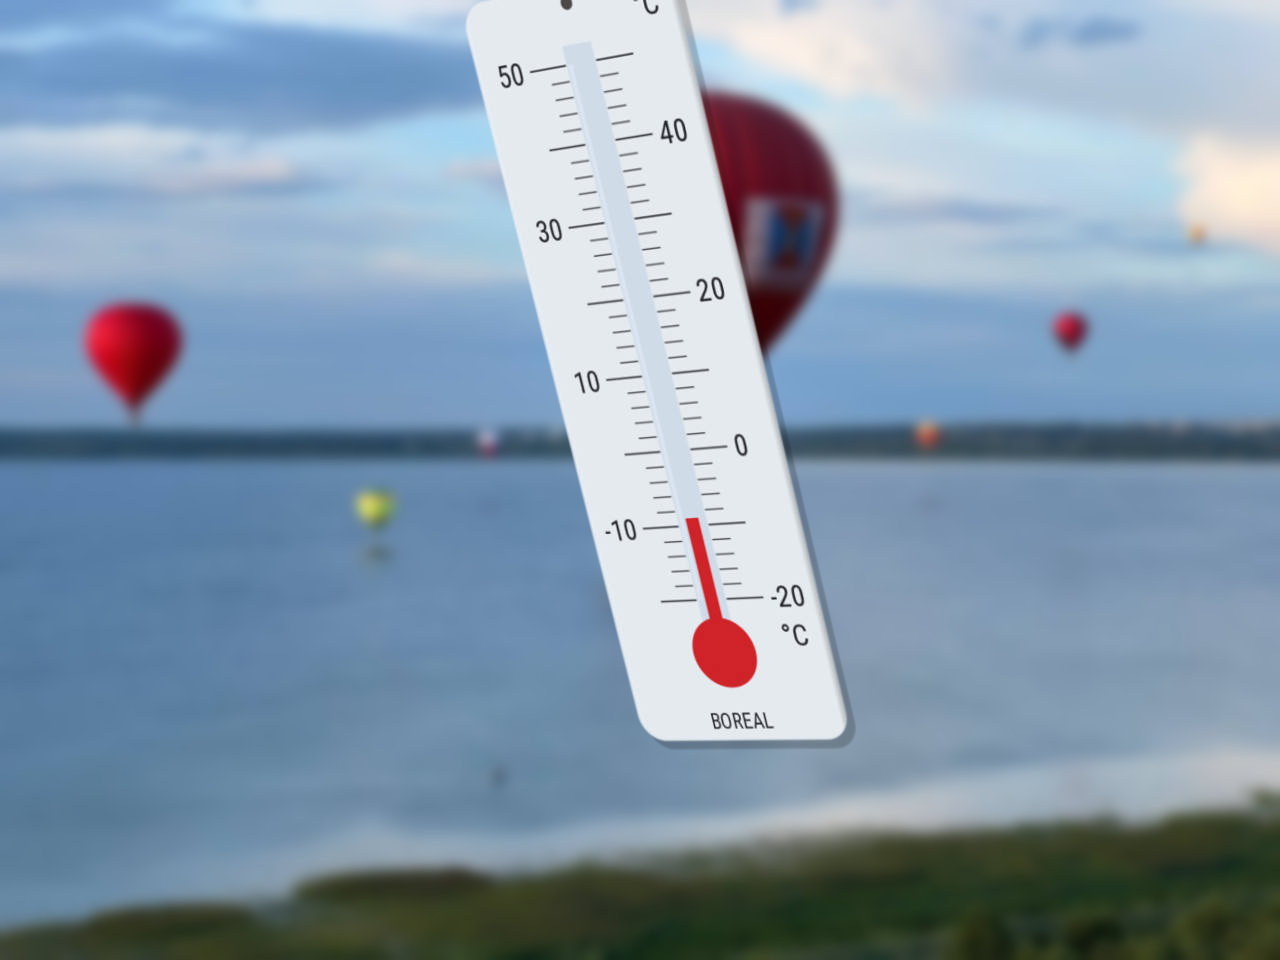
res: -9
